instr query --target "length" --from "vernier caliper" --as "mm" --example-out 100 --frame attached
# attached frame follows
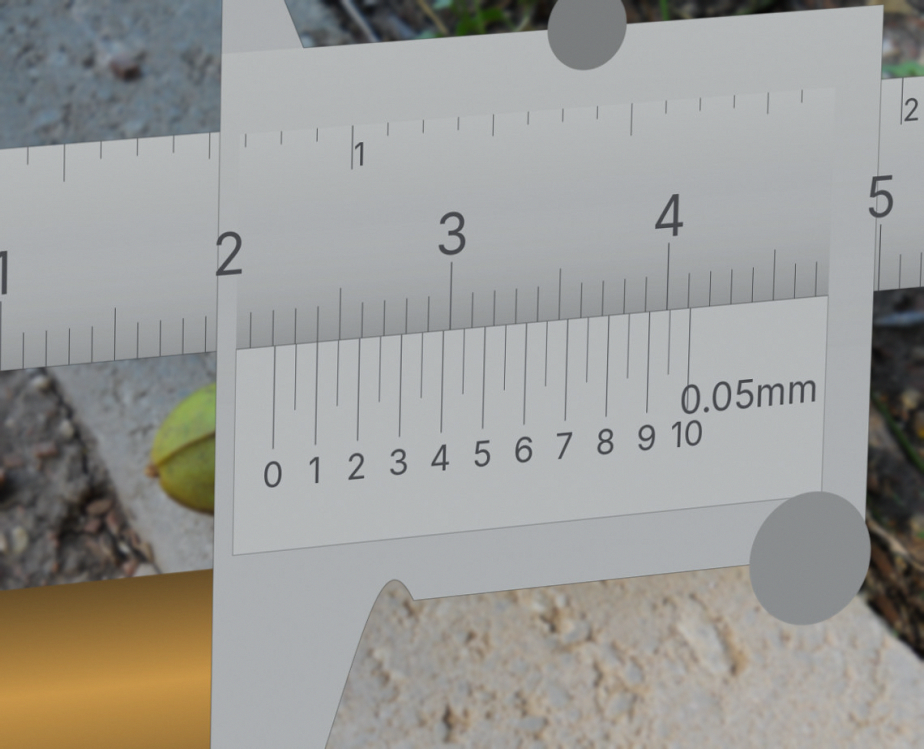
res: 22.10
